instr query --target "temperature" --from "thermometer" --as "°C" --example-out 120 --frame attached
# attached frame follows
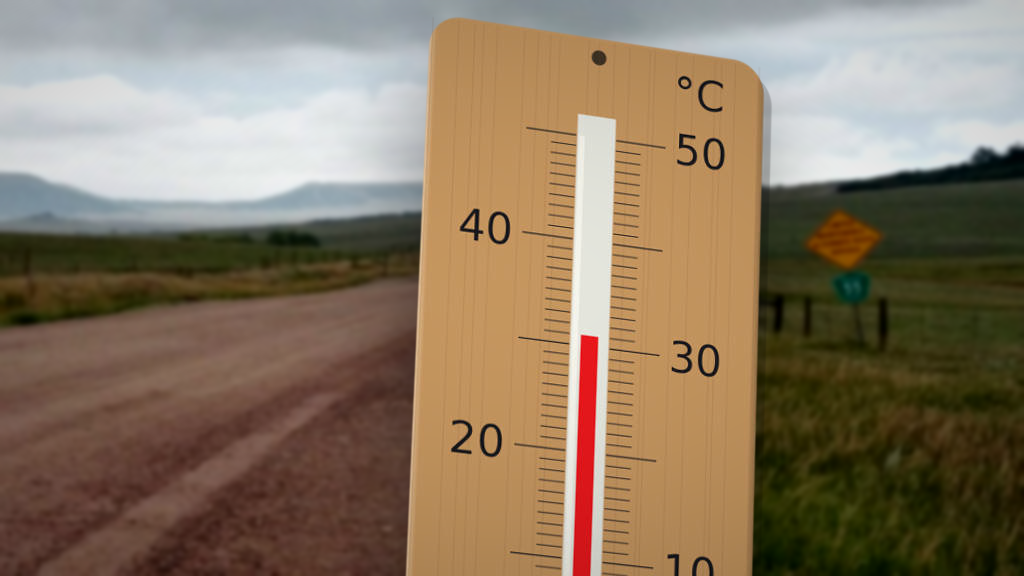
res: 31
